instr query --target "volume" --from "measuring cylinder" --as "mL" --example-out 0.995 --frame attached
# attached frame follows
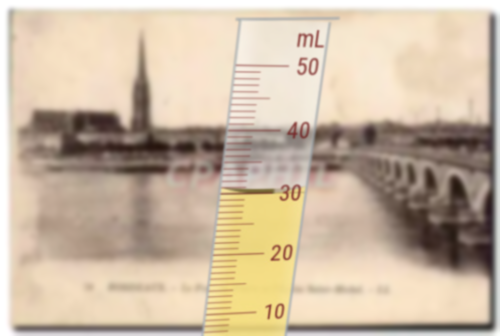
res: 30
